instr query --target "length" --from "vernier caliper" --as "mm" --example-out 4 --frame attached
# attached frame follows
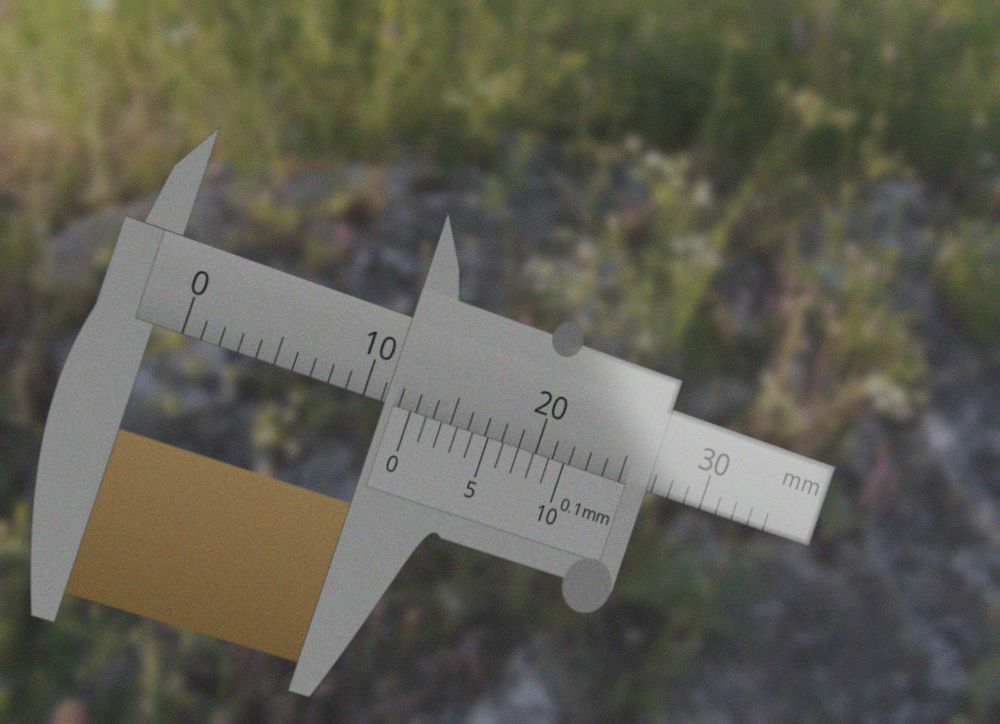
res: 12.7
